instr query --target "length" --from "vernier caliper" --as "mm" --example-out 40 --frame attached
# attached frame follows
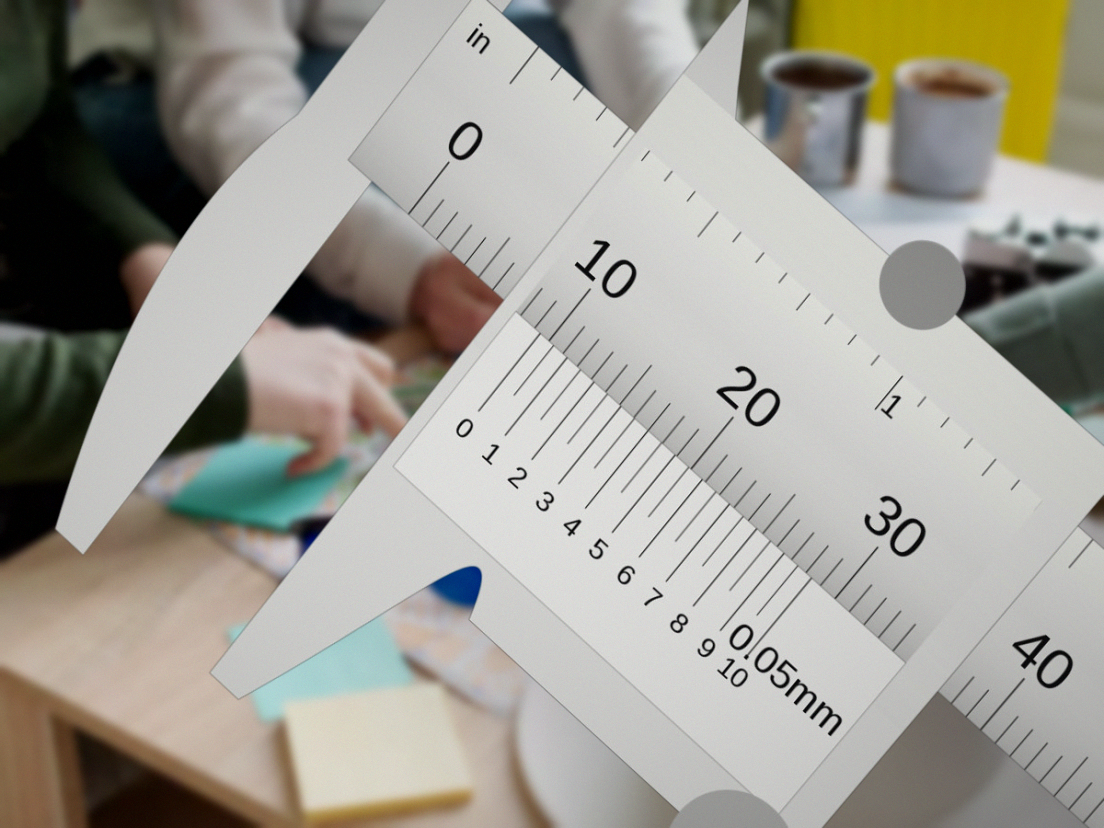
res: 9.4
